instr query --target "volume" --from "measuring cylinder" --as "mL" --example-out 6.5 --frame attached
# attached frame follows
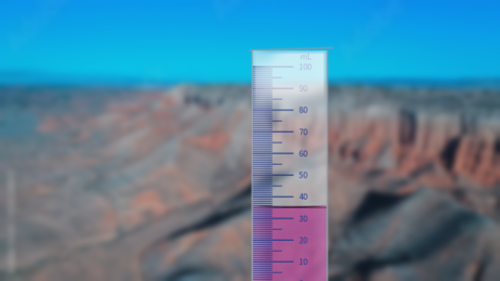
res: 35
